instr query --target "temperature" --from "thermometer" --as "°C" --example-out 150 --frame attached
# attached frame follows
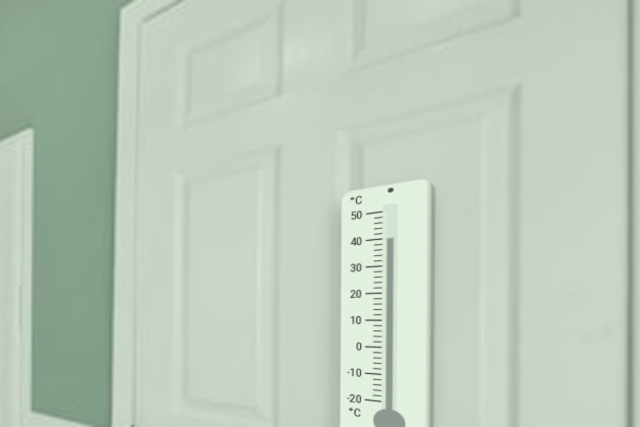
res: 40
